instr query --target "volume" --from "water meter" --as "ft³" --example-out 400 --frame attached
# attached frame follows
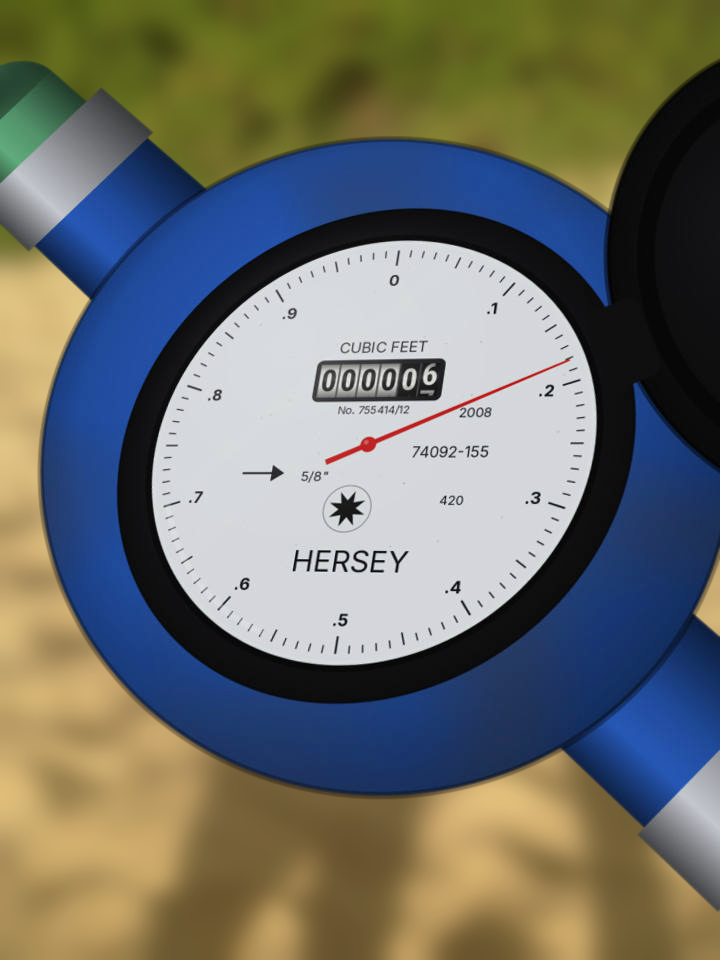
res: 6.18
